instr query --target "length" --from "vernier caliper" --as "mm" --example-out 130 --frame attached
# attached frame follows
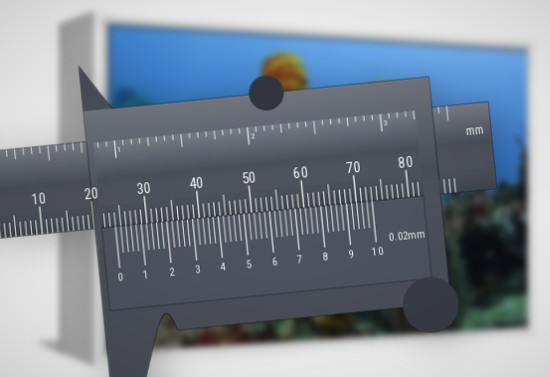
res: 24.0
